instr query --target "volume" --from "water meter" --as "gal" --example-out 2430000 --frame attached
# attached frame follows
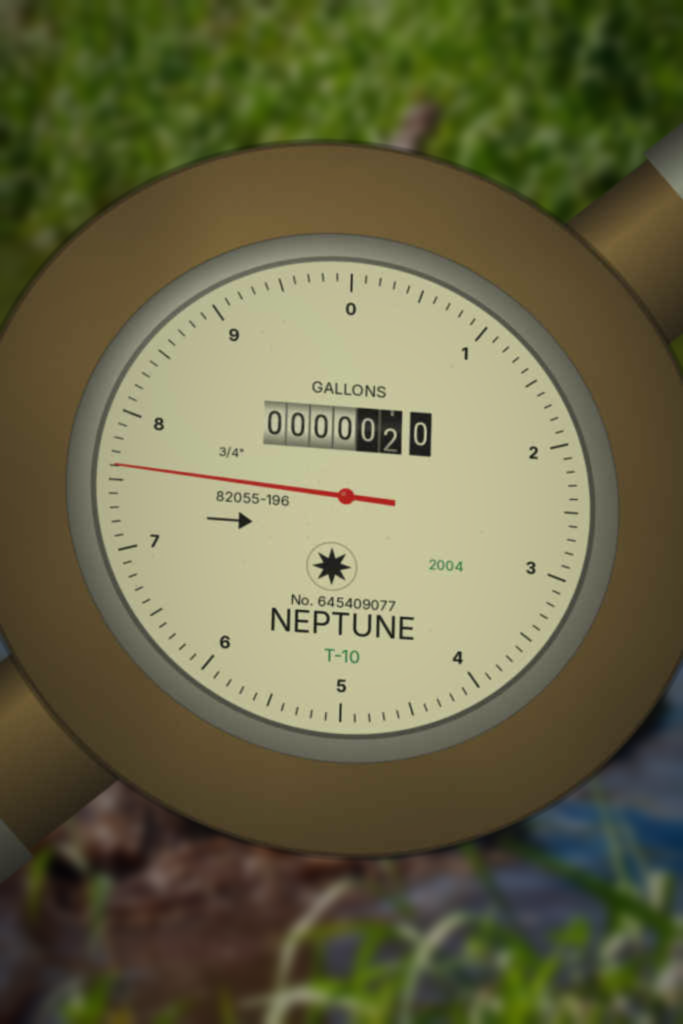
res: 17.6
